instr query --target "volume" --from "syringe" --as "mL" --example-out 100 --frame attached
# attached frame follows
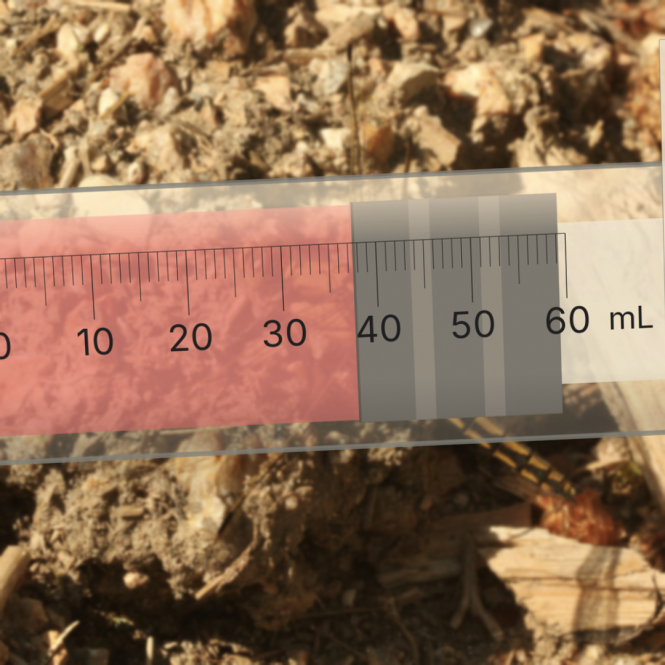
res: 37.5
